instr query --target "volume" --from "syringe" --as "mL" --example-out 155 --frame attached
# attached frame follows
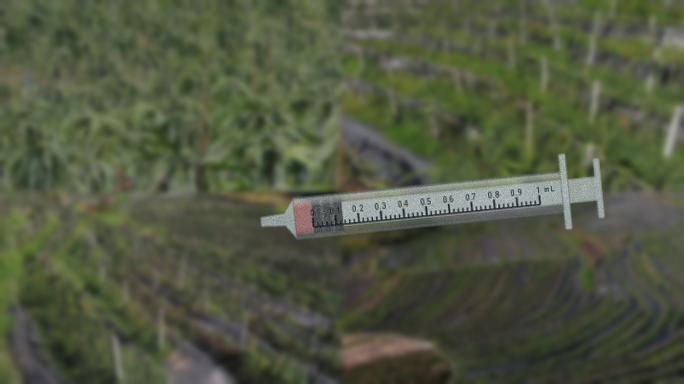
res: 0
